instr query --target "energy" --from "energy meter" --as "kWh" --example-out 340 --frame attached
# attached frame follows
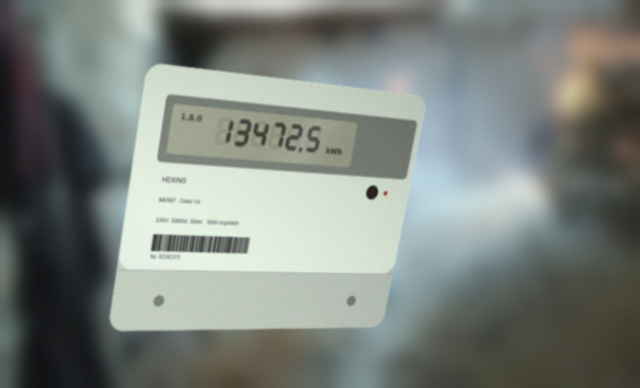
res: 13472.5
